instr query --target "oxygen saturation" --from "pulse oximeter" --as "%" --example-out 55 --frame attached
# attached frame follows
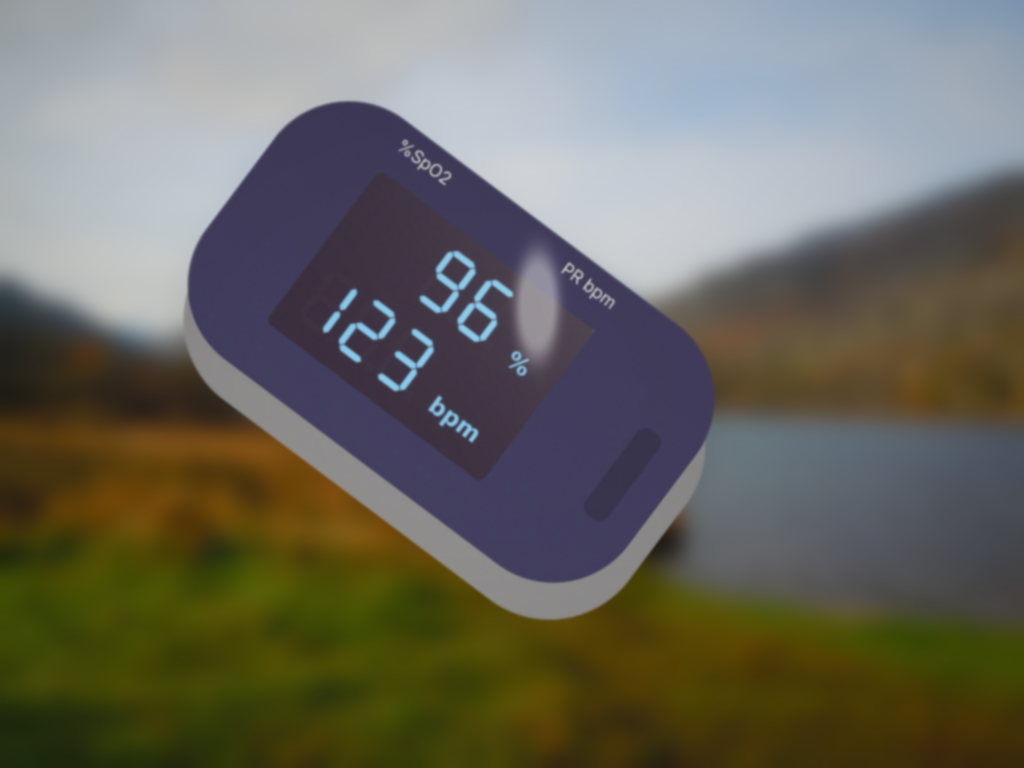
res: 96
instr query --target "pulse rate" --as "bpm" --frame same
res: 123
